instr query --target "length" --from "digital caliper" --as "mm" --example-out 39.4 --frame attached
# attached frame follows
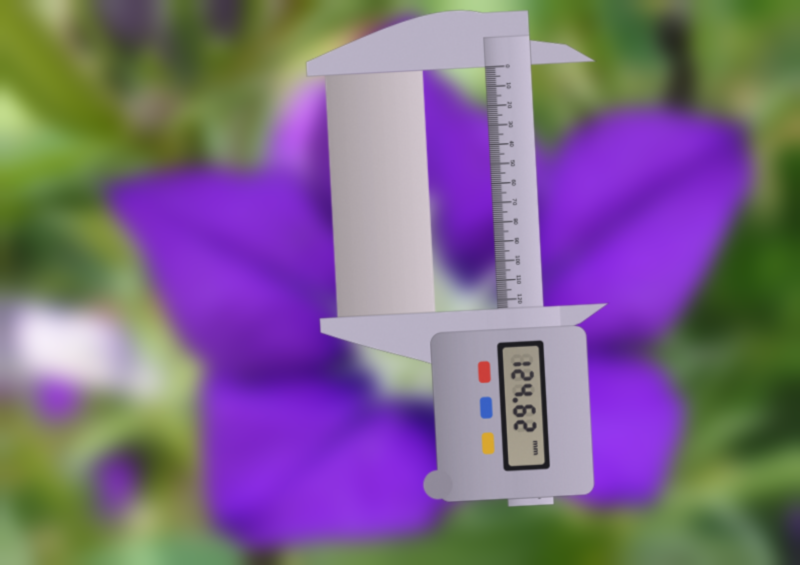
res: 124.62
